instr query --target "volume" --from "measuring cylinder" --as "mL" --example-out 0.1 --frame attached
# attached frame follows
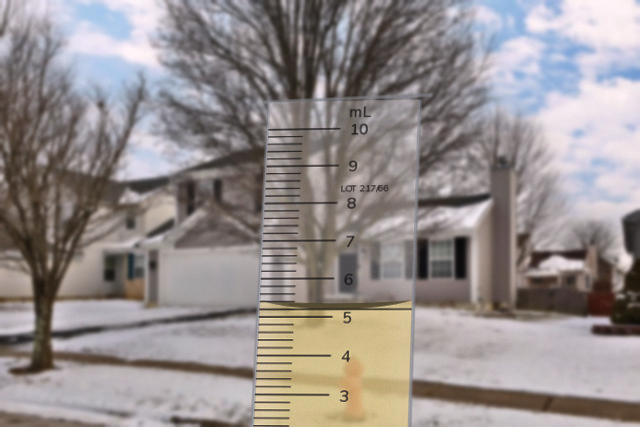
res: 5.2
